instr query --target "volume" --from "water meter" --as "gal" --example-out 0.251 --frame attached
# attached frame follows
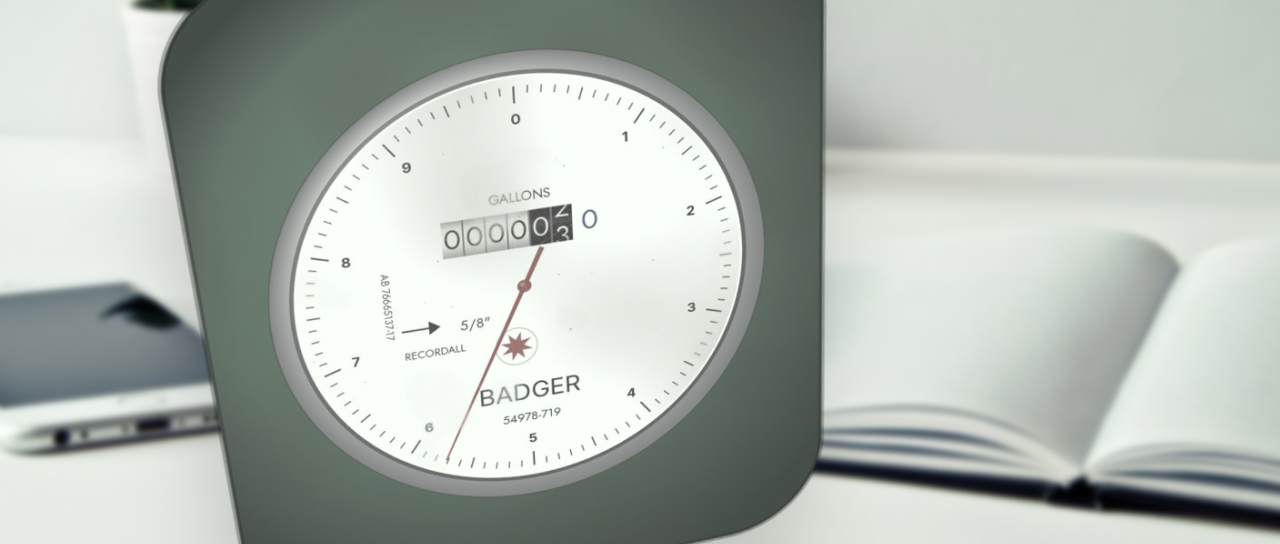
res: 25.7
